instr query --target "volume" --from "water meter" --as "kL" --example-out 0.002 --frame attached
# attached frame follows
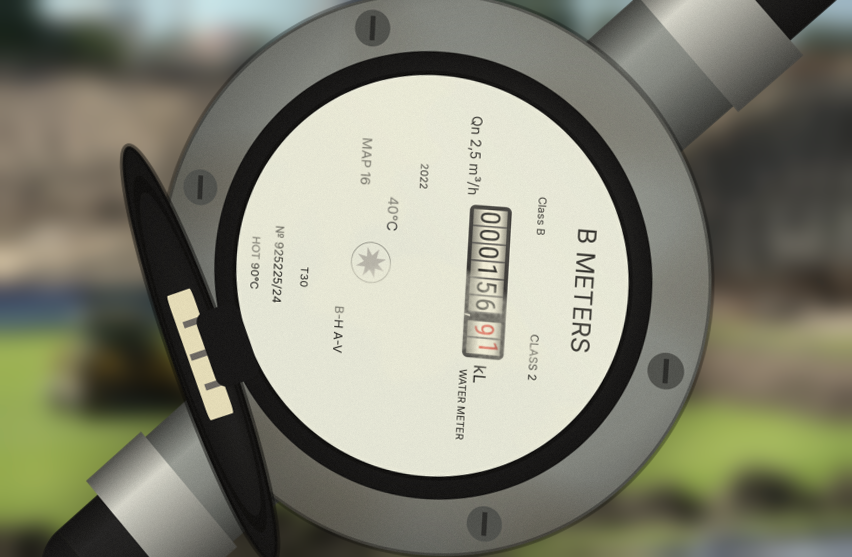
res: 156.91
